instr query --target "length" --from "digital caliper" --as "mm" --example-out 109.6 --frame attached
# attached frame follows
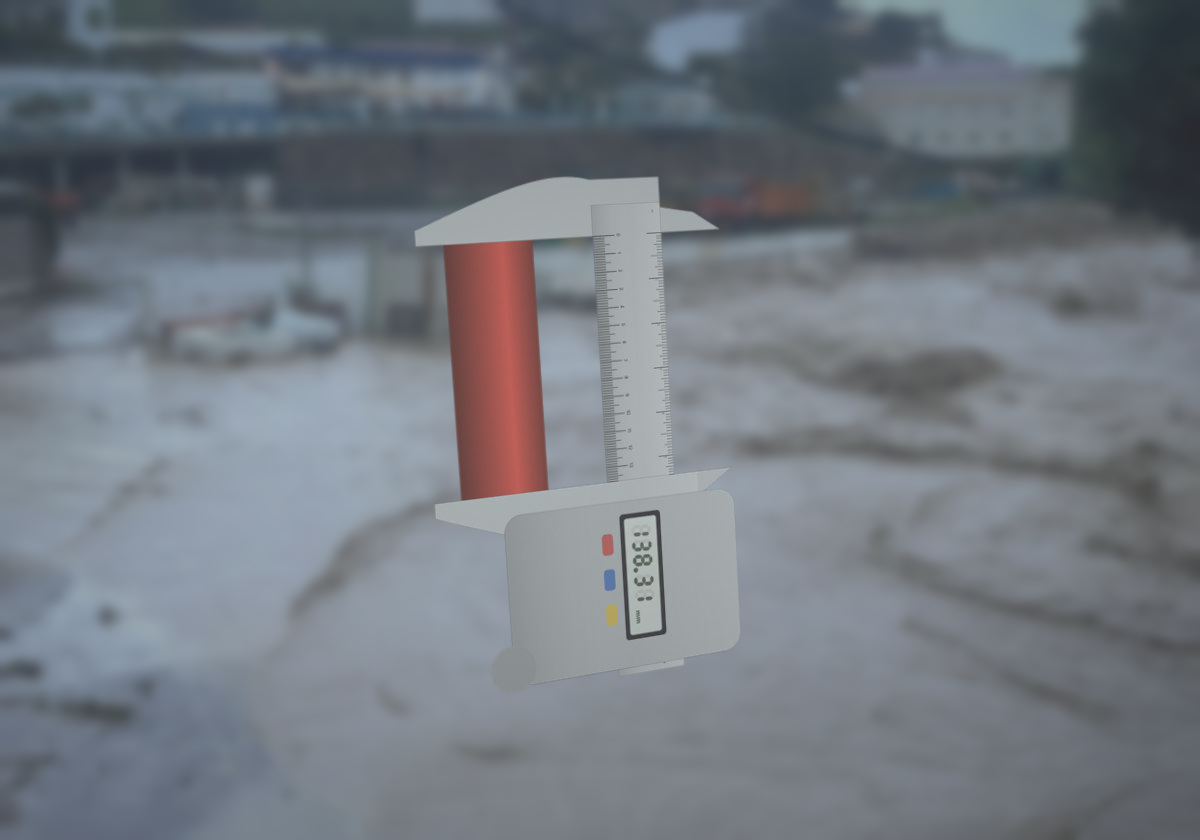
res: 138.31
